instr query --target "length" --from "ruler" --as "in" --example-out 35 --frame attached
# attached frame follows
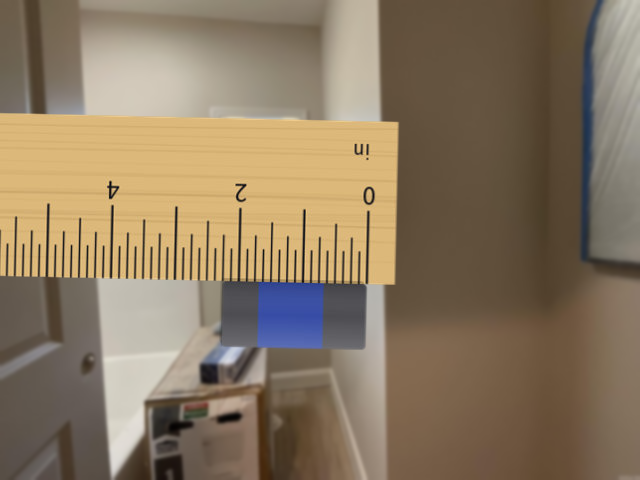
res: 2.25
